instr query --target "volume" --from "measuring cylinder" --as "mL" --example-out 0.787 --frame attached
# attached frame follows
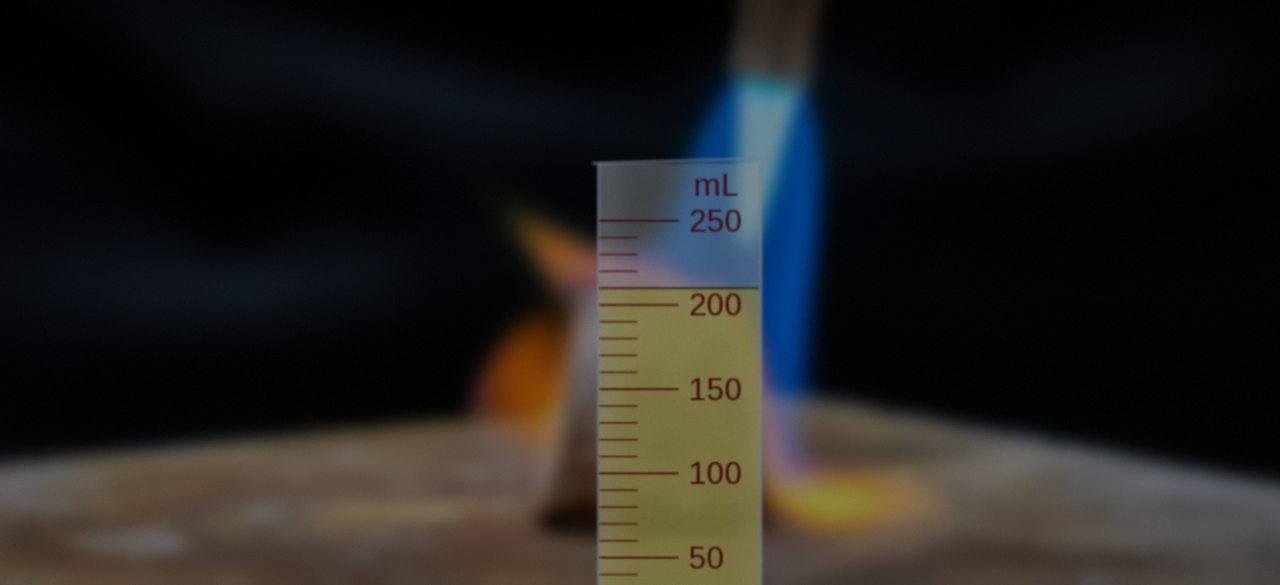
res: 210
